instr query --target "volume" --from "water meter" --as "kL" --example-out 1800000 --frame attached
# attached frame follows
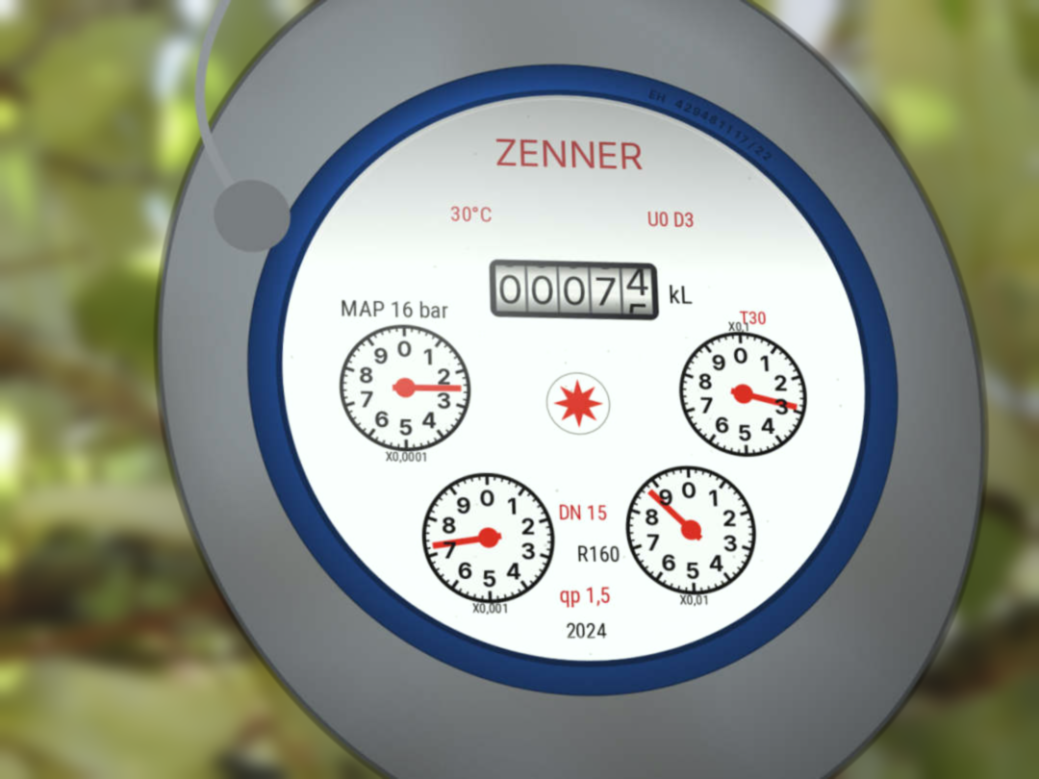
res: 74.2872
